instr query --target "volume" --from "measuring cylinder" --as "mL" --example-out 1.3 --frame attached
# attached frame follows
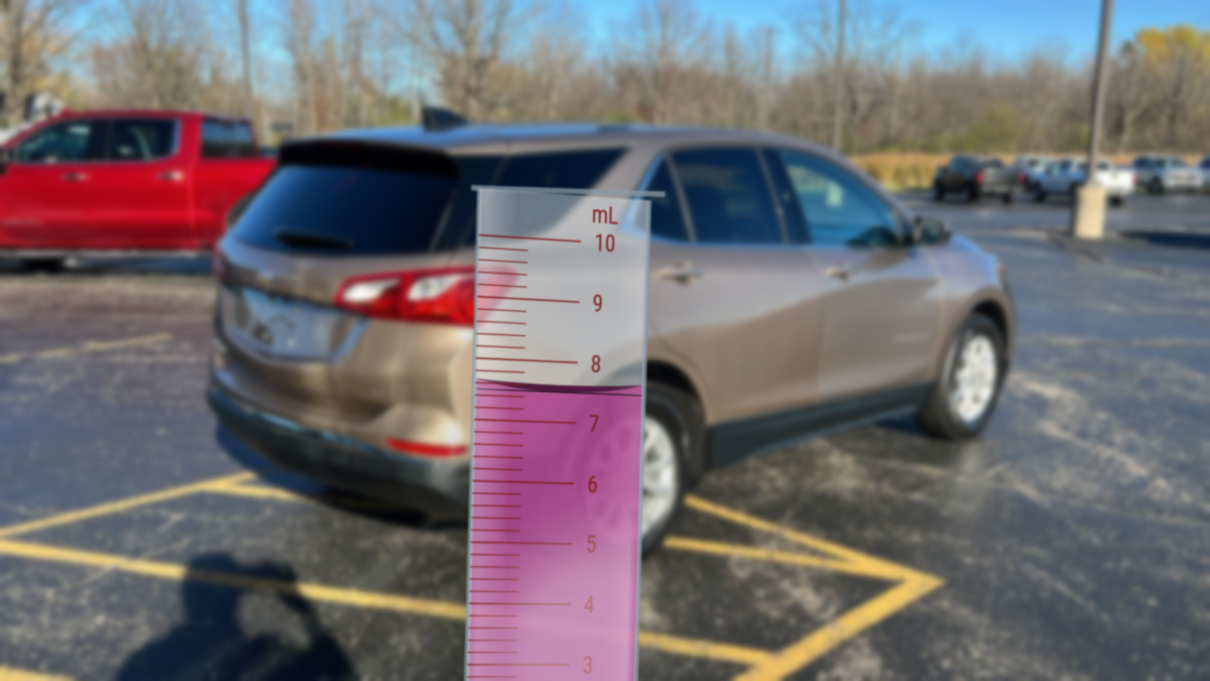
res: 7.5
